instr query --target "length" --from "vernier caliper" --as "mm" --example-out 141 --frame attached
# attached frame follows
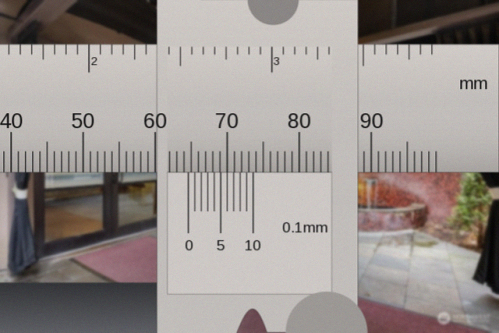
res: 64.6
